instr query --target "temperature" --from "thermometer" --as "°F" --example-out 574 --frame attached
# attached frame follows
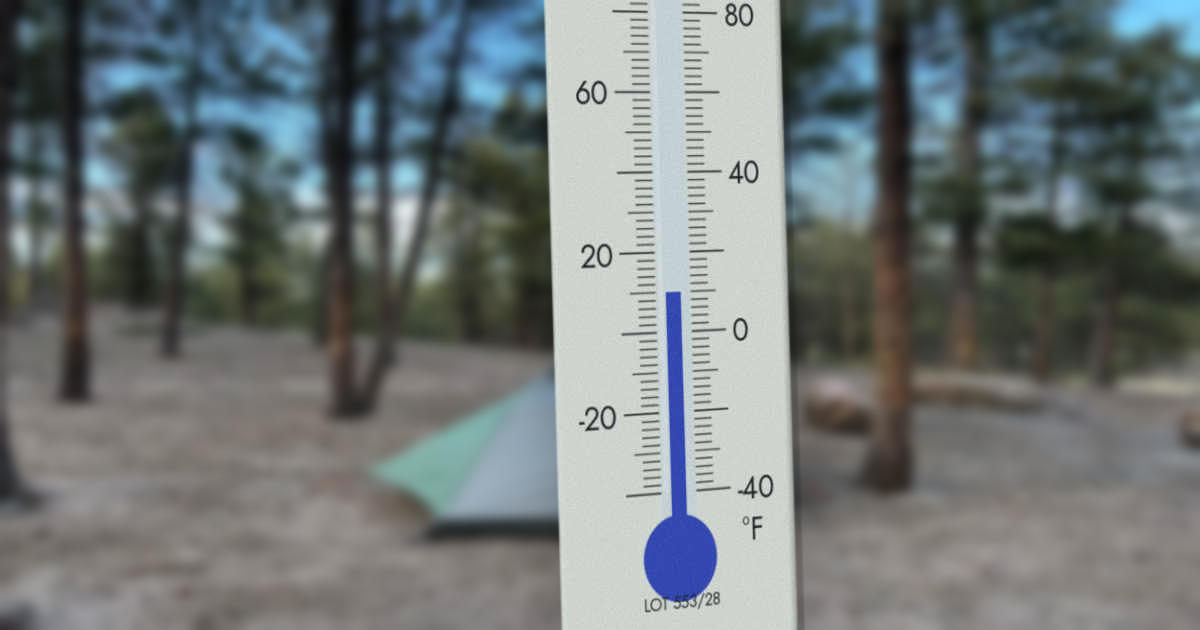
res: 10
